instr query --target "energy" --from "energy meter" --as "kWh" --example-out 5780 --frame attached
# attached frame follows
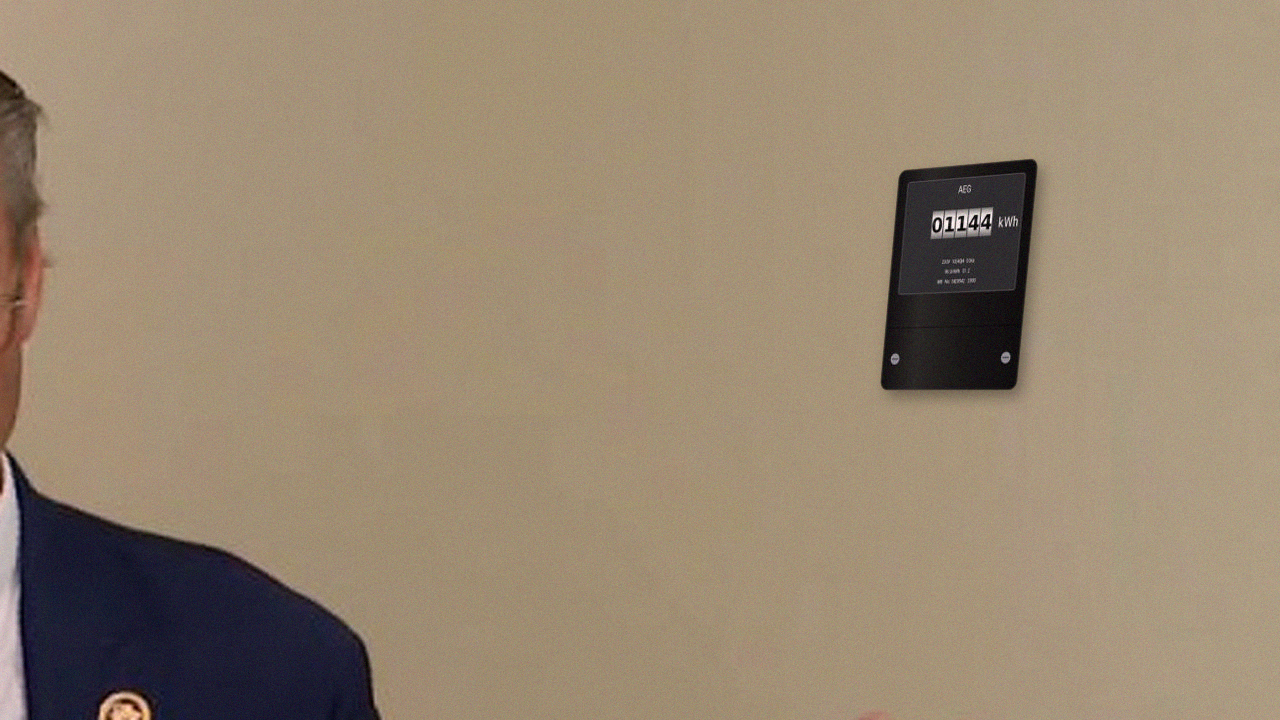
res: 1144
